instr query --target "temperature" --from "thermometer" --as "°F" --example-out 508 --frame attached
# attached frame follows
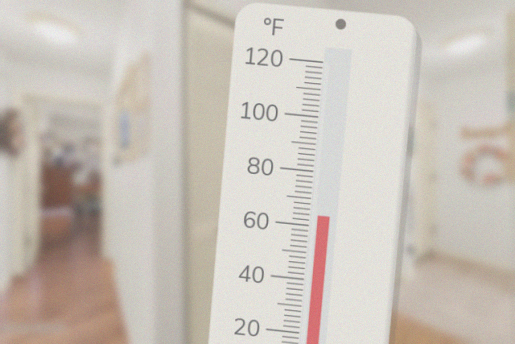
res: 64
